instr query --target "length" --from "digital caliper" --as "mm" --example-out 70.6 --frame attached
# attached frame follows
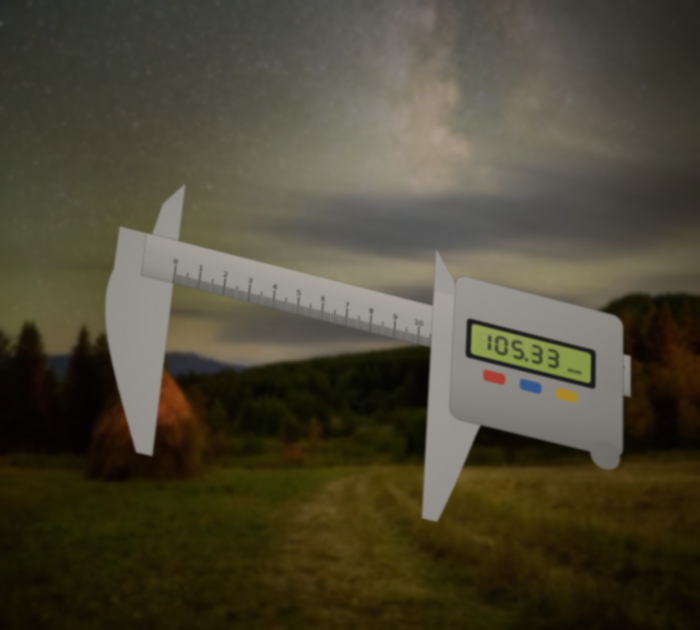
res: 105.33
